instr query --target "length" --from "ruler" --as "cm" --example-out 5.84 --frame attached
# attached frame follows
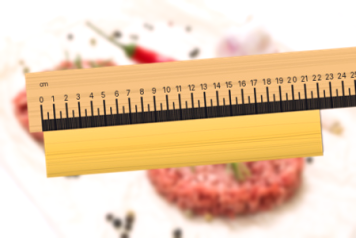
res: 22
